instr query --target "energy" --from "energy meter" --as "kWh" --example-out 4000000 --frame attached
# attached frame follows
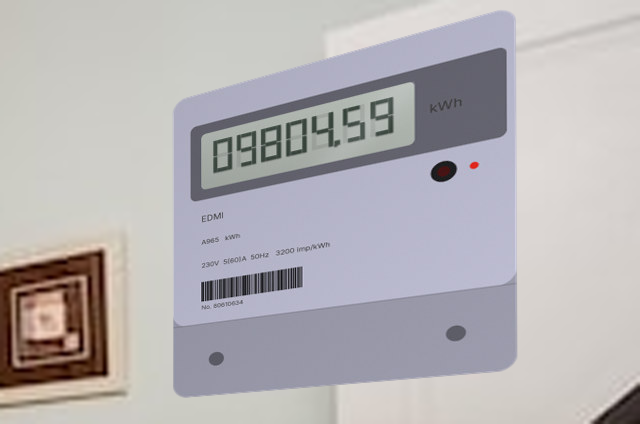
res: 9804.59
